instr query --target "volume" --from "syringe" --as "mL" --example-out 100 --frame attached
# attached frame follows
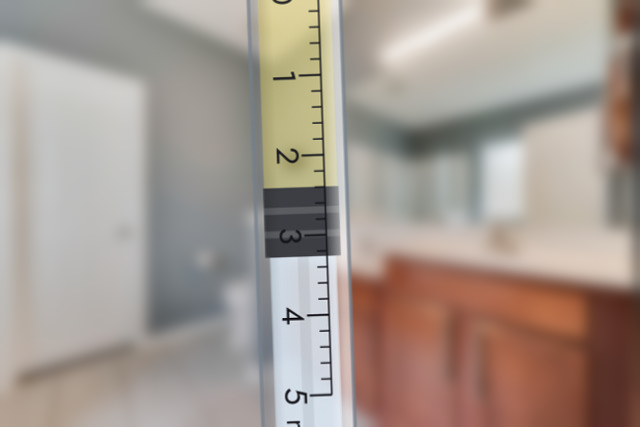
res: 2.4
